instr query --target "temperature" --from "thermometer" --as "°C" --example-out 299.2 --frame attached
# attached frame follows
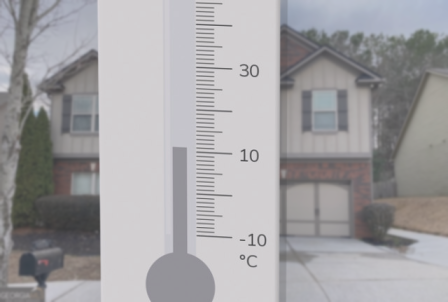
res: 11
